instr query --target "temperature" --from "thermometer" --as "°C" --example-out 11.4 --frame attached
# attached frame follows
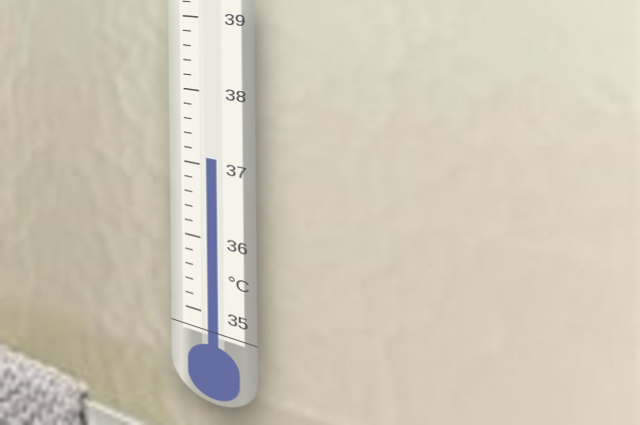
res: 37.1
